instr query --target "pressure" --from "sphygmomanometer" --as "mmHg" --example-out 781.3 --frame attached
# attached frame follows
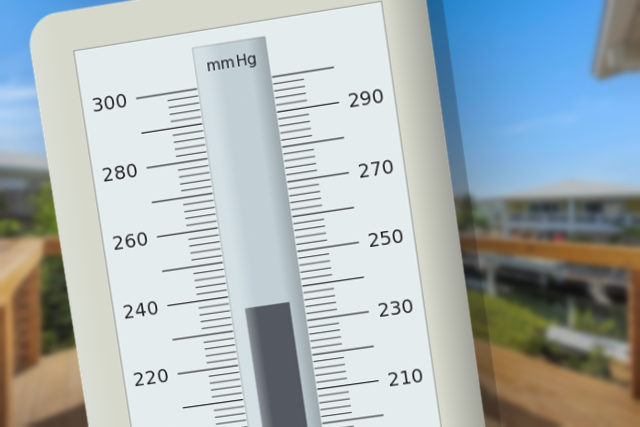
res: 236
